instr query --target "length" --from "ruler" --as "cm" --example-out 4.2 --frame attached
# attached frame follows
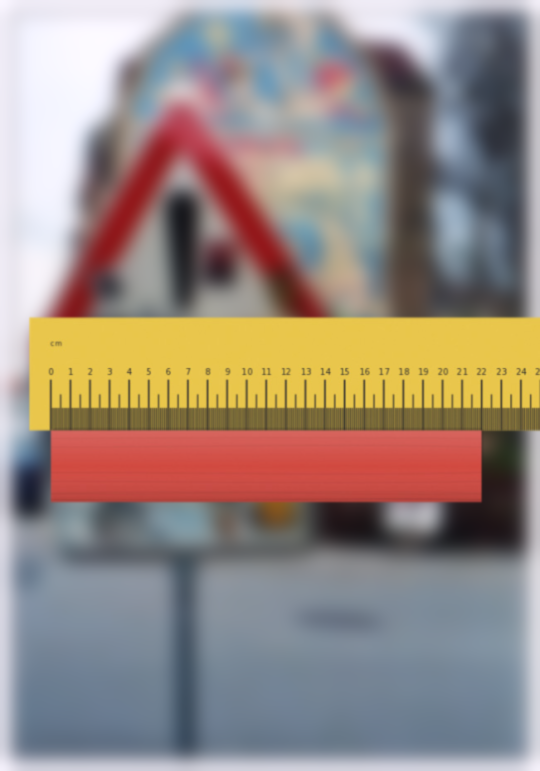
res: 22
